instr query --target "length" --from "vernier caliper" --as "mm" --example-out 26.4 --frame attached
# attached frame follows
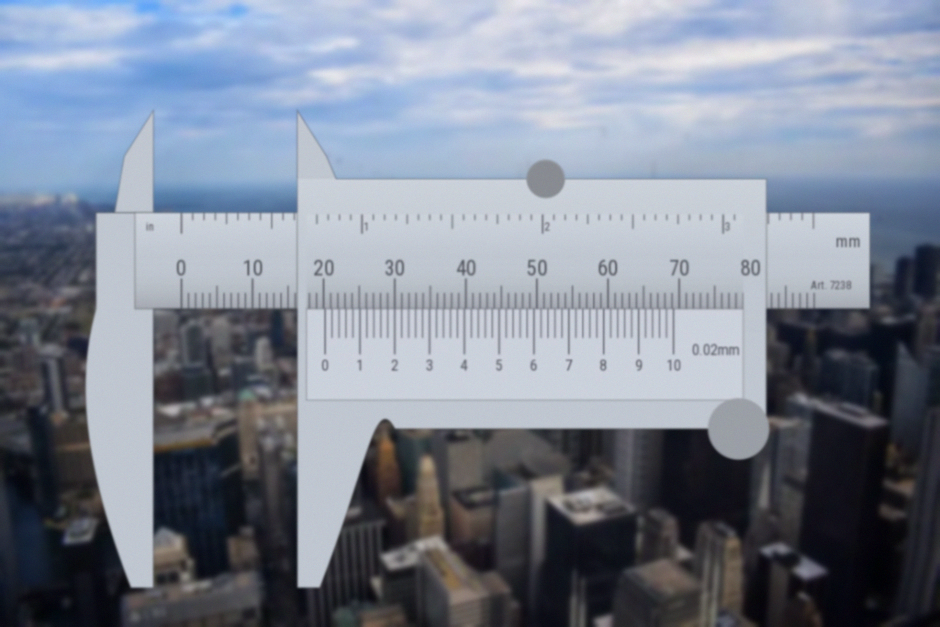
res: 20.2
